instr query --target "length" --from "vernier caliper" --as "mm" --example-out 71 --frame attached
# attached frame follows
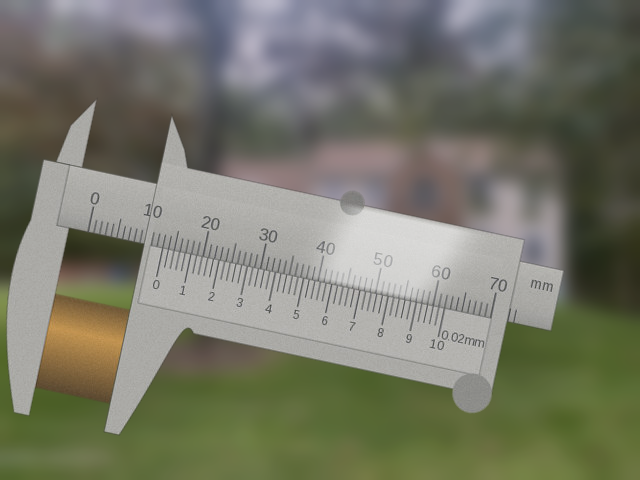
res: 13.0
